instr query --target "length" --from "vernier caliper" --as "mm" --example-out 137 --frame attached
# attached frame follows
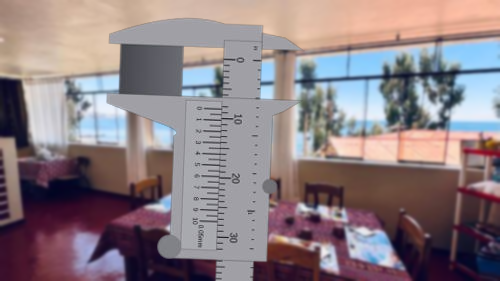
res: 8.4
